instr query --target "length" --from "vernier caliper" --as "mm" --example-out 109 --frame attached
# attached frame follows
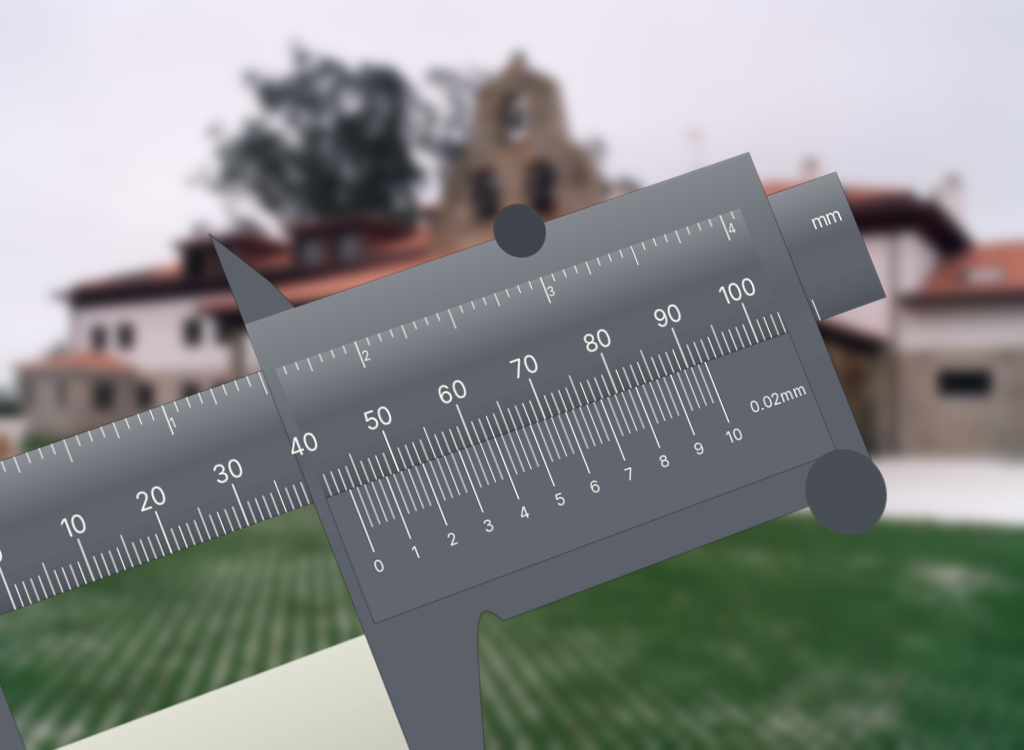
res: 43.4
